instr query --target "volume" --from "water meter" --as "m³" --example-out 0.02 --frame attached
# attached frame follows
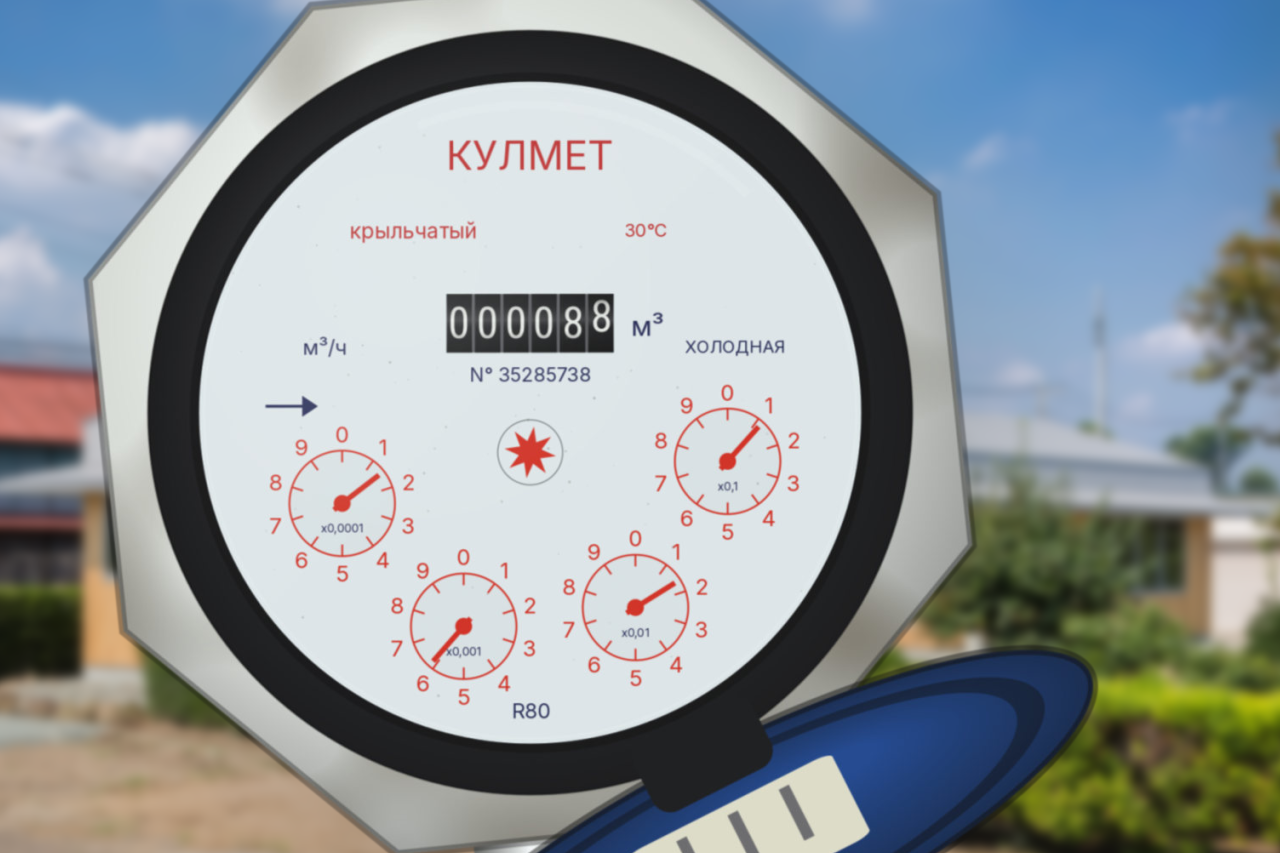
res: 88.1161
